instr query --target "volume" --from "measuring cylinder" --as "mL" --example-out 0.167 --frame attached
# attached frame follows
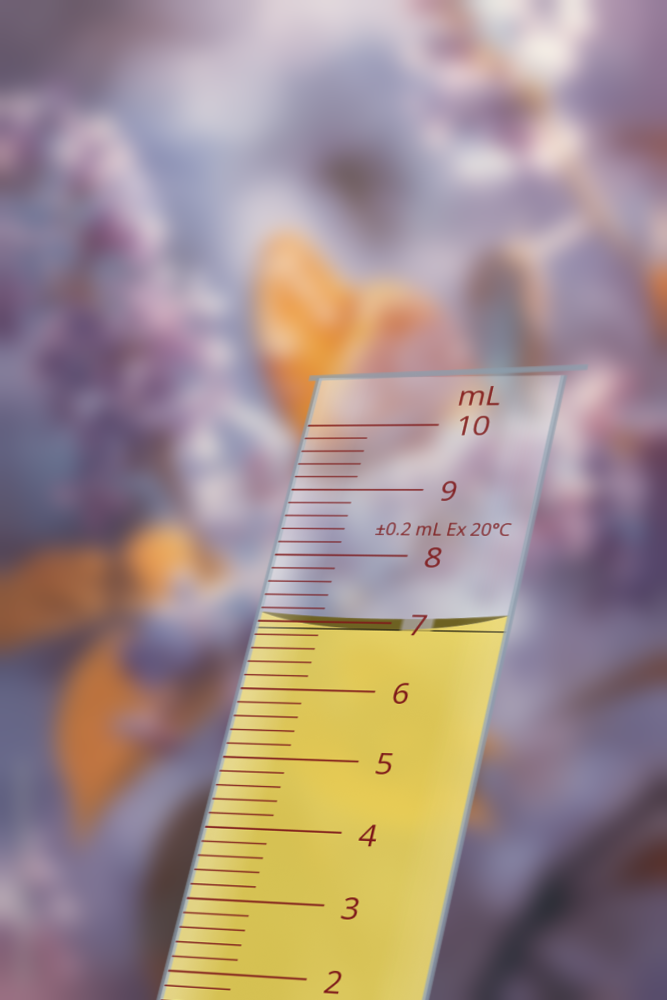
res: 6.9
